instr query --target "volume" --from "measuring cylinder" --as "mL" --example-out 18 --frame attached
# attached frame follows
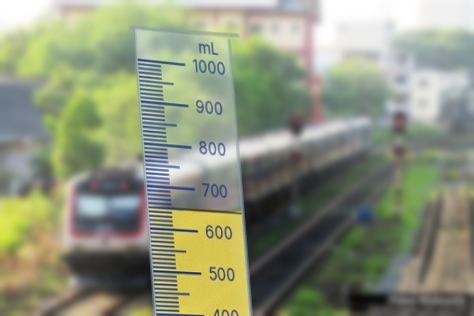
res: 650
